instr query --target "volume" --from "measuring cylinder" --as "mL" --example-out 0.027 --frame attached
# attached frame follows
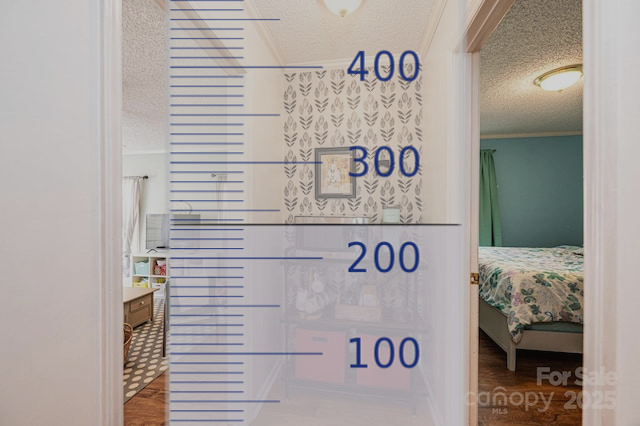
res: 235
